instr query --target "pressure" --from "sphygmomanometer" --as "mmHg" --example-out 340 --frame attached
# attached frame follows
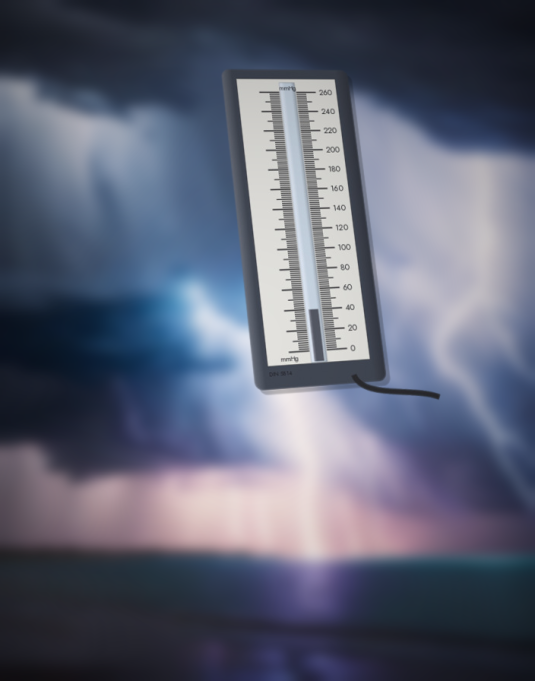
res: 40
